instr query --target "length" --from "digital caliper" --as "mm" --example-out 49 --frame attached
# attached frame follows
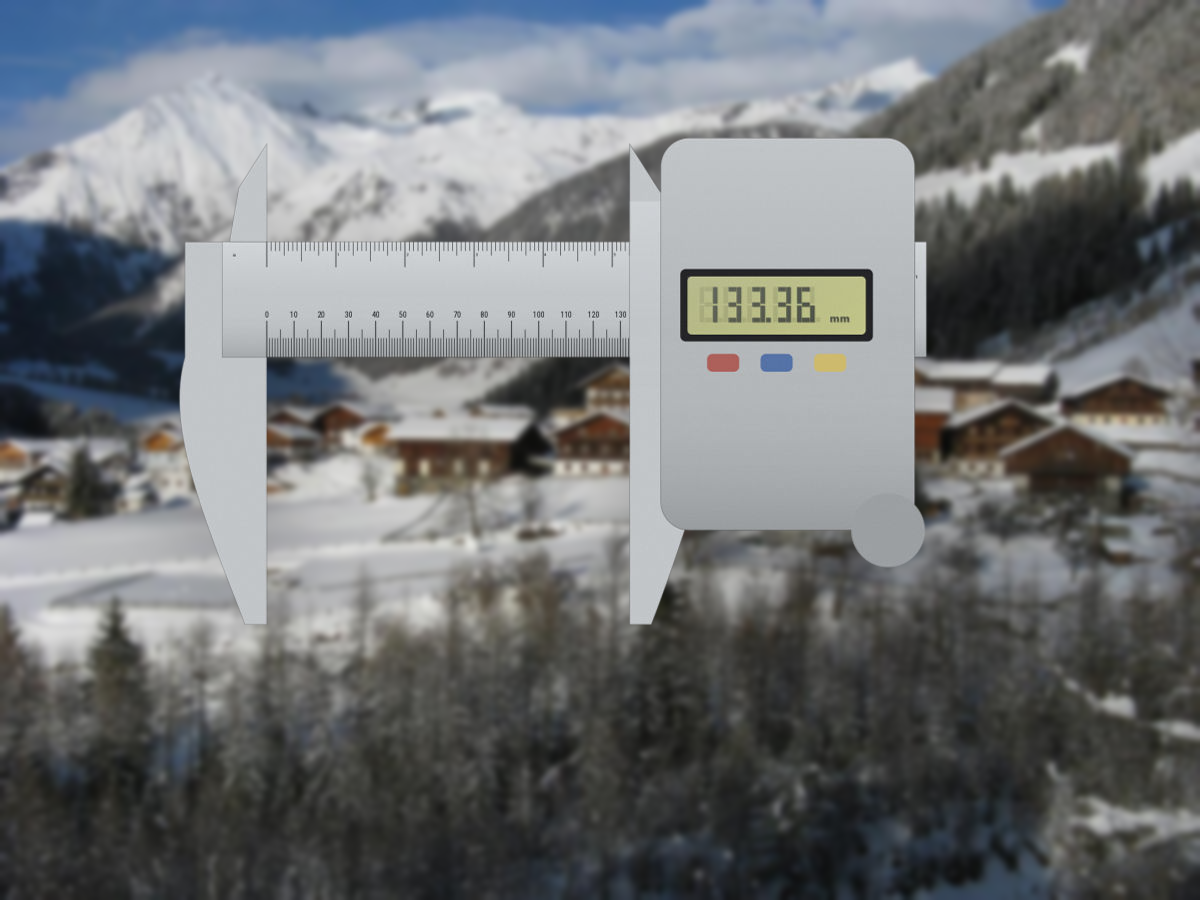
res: 133.36
